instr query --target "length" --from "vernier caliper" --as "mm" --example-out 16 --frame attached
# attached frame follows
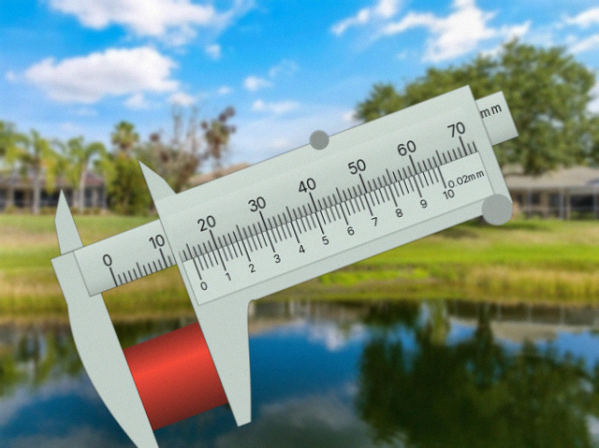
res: 15.2
